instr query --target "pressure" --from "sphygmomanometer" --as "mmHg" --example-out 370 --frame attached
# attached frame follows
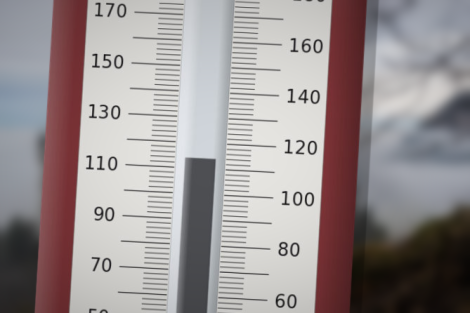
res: 114
